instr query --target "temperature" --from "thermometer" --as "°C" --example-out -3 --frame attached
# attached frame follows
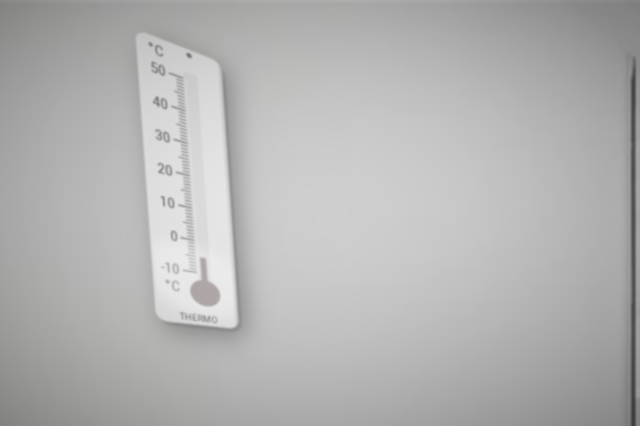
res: -5
